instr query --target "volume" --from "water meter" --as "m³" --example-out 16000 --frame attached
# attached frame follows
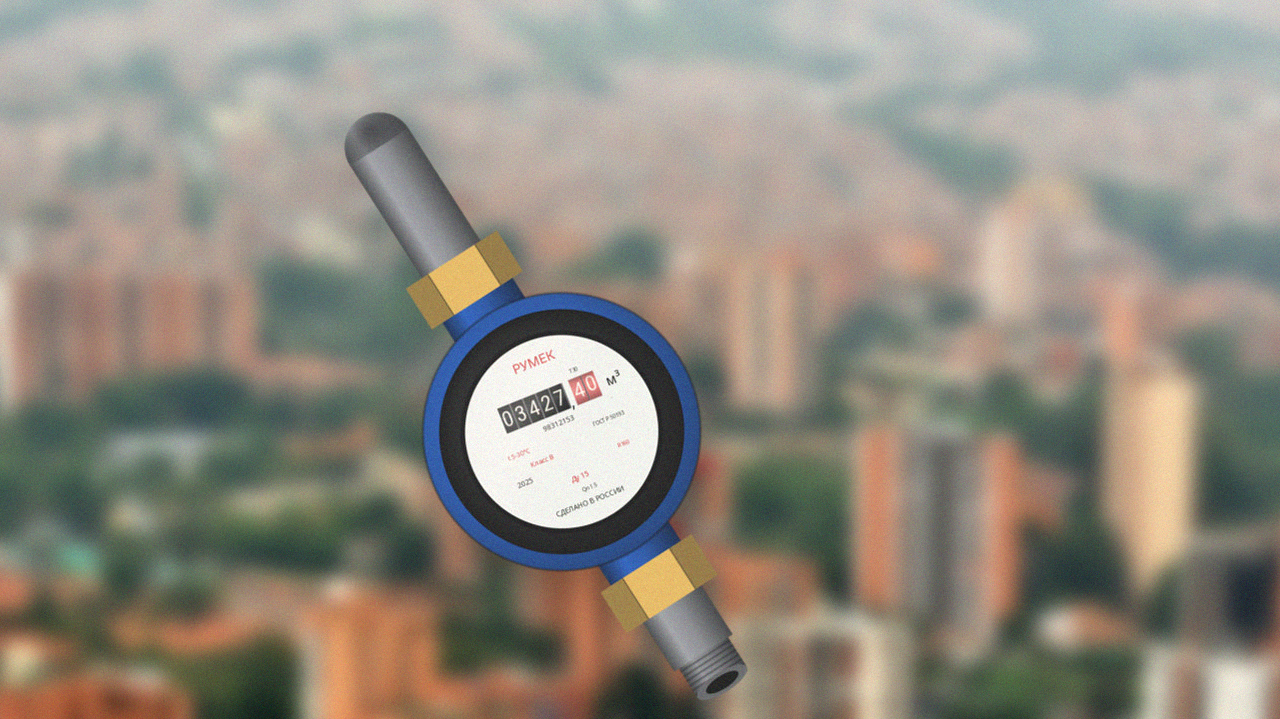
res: 3427.40
